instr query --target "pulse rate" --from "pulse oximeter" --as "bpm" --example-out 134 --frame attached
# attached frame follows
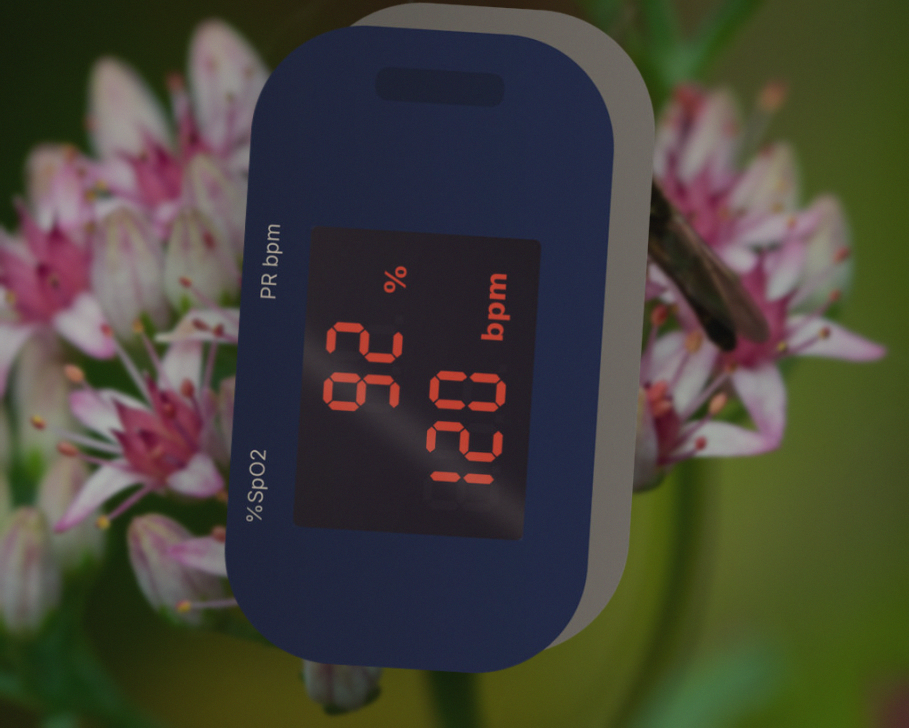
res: 120
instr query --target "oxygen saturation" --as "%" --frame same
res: 92
